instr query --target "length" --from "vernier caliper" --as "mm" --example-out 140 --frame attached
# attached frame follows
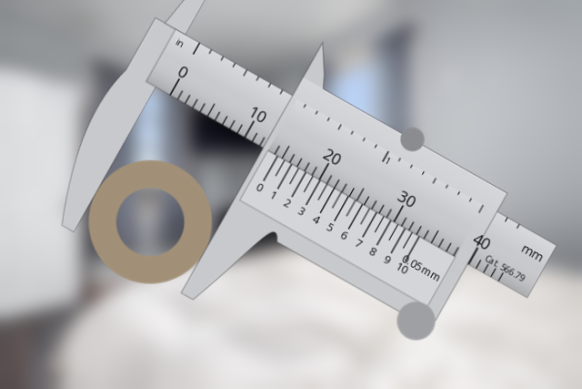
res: 14.4
